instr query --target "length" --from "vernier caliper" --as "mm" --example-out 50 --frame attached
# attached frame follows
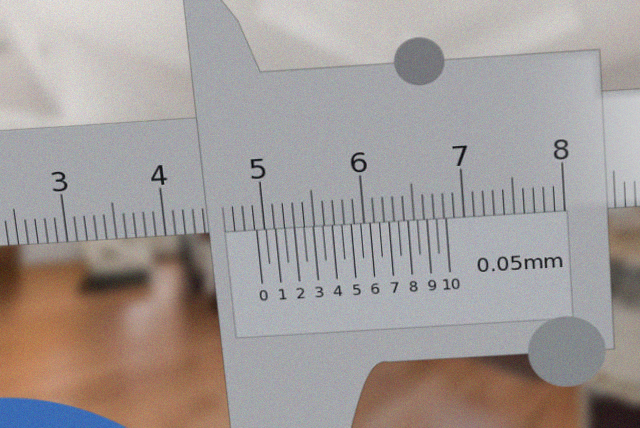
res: 49.2
